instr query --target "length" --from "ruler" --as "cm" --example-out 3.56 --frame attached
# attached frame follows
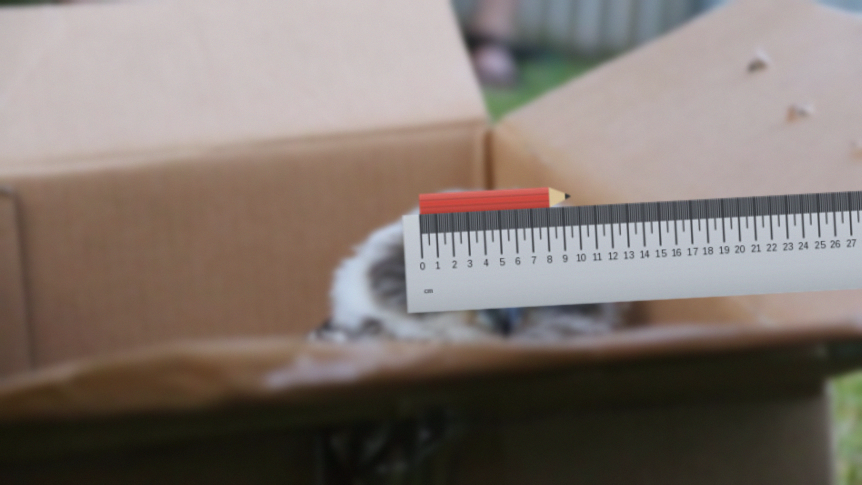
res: 9.5
